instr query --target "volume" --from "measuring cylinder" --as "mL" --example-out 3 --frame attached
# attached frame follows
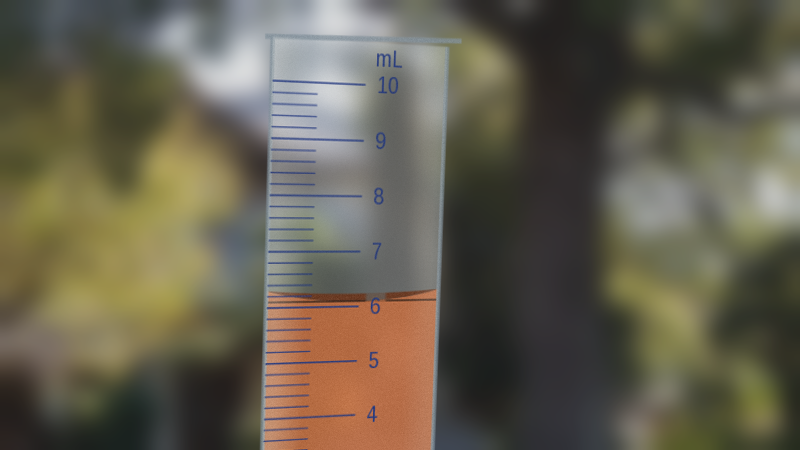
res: 6.1
